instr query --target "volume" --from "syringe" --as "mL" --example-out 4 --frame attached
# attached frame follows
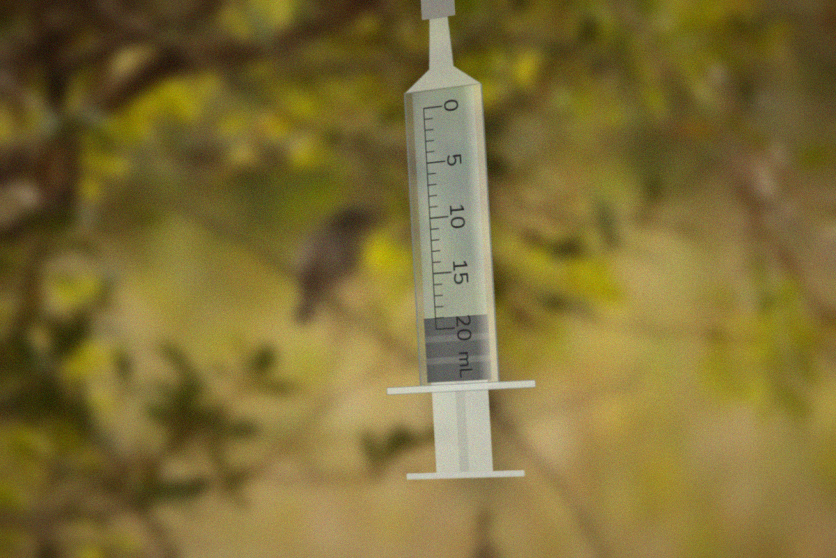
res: 19
